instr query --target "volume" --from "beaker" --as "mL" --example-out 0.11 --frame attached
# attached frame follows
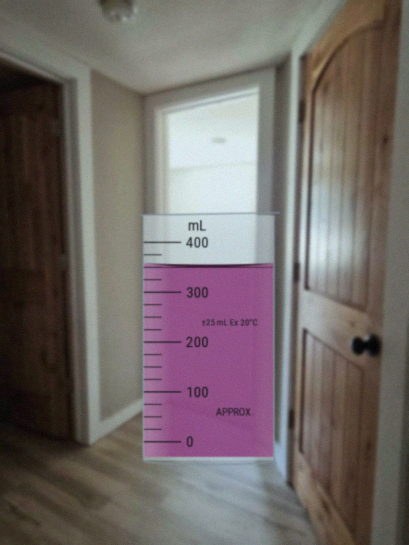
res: 350
